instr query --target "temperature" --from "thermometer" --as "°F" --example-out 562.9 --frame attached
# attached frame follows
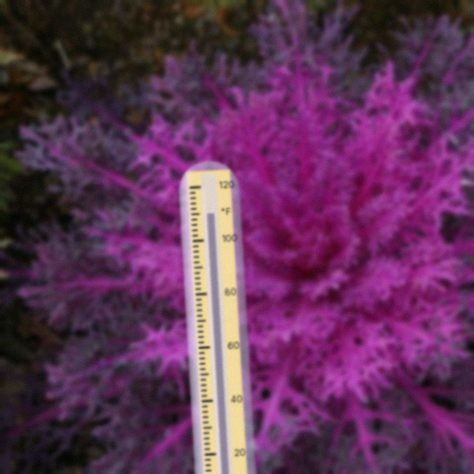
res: 110
